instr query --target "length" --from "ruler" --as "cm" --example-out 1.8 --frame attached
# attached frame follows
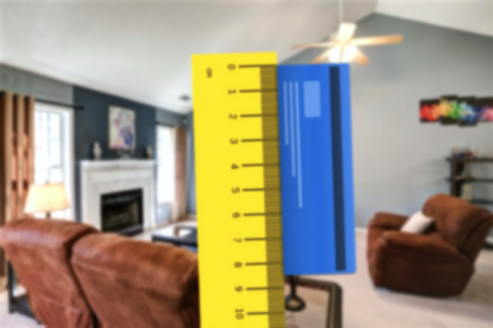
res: 8.5
